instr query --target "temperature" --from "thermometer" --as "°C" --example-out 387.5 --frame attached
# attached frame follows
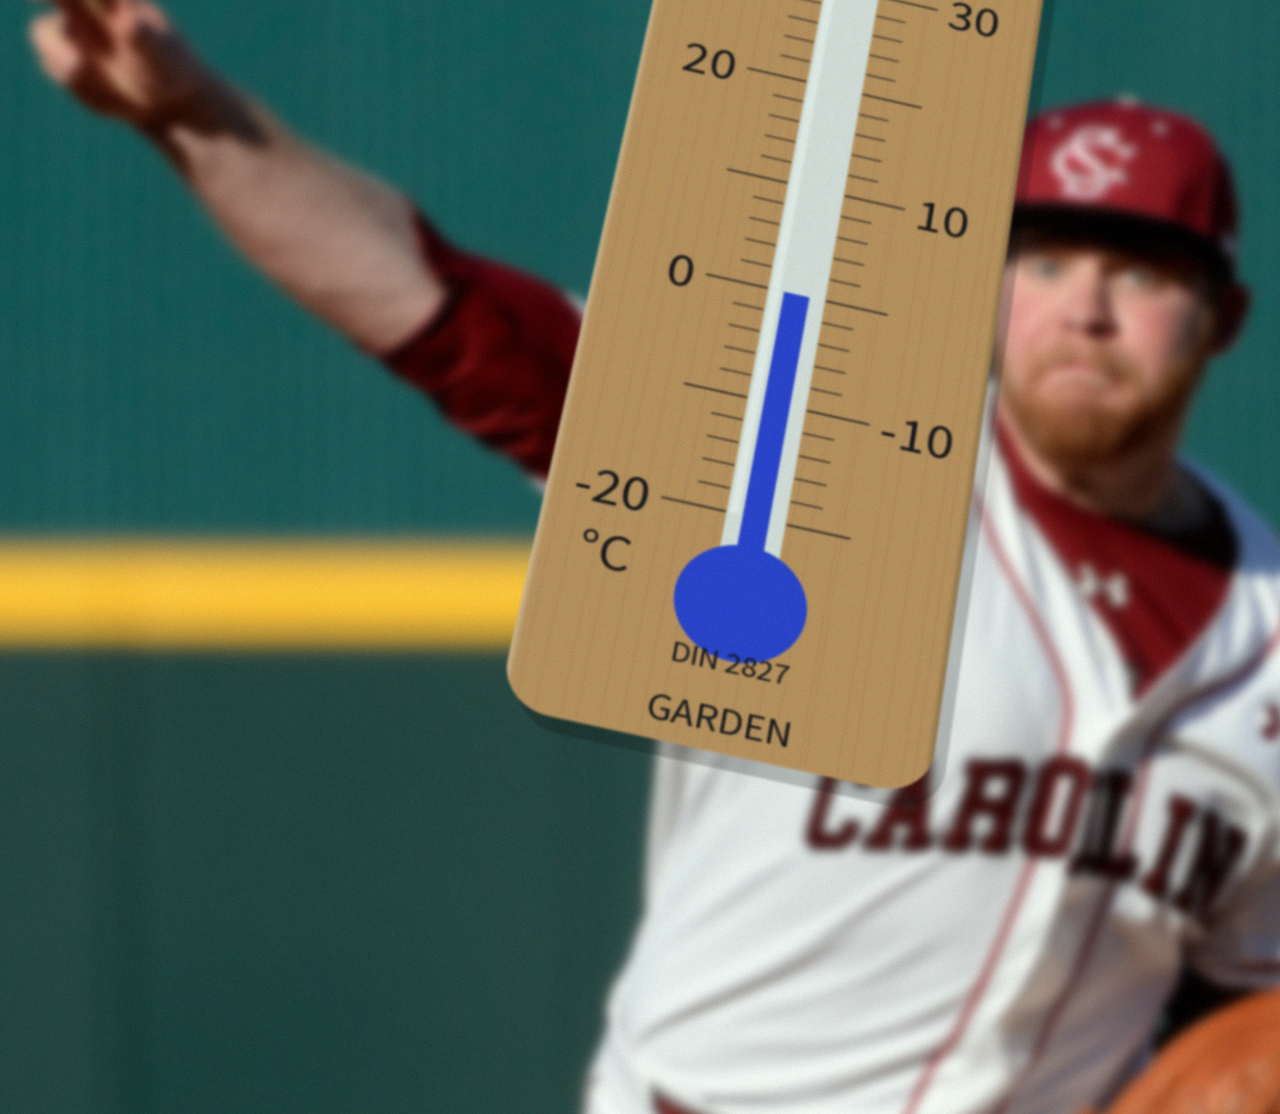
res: 0
